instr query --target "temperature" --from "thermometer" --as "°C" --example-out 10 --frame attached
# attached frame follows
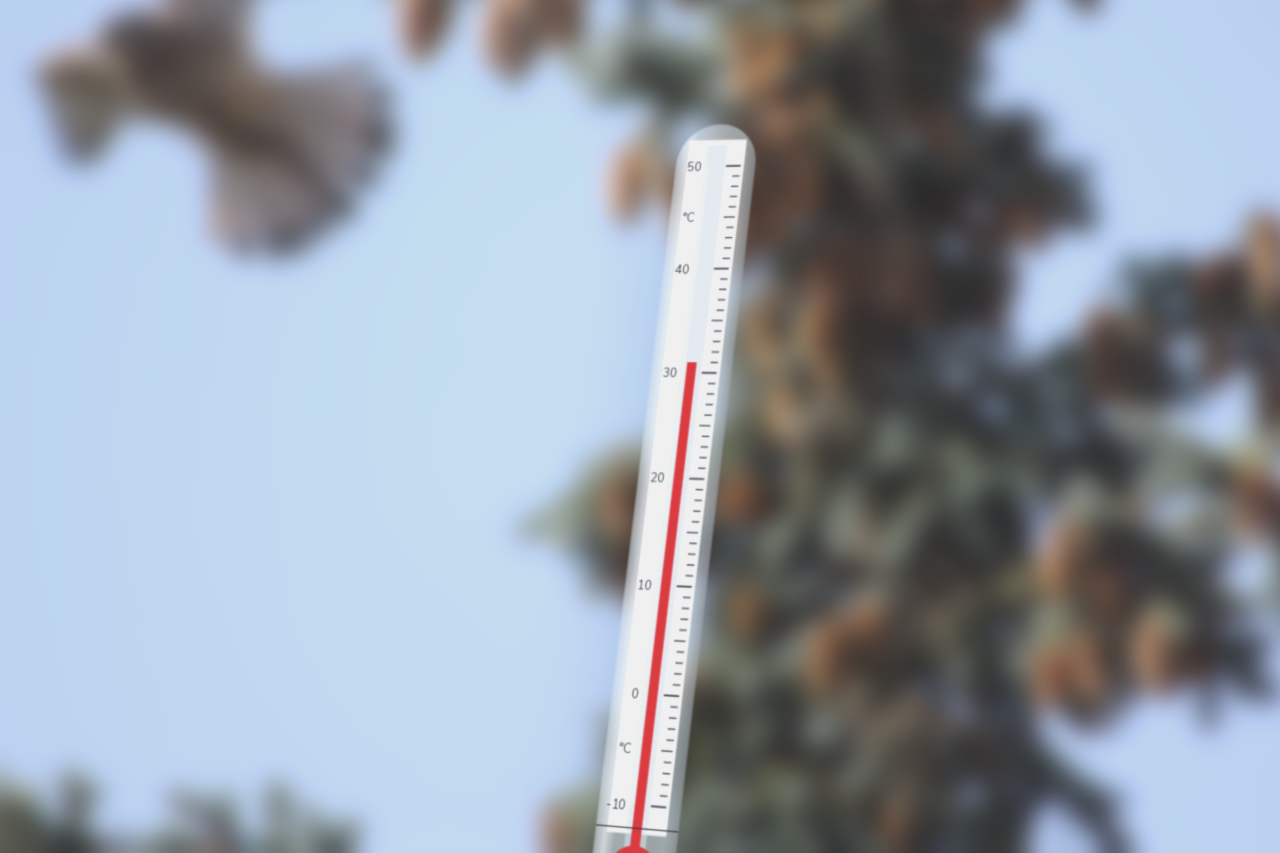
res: 31
